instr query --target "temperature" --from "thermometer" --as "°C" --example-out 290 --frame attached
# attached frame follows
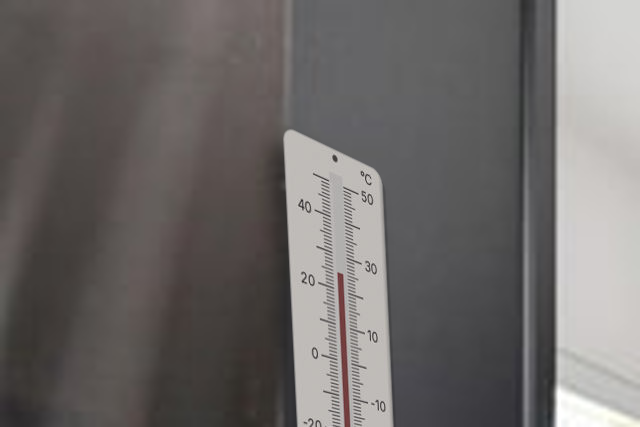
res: 25
